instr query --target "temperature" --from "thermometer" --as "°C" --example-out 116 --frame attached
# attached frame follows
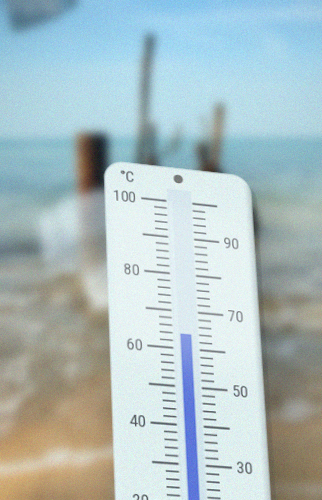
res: 64
